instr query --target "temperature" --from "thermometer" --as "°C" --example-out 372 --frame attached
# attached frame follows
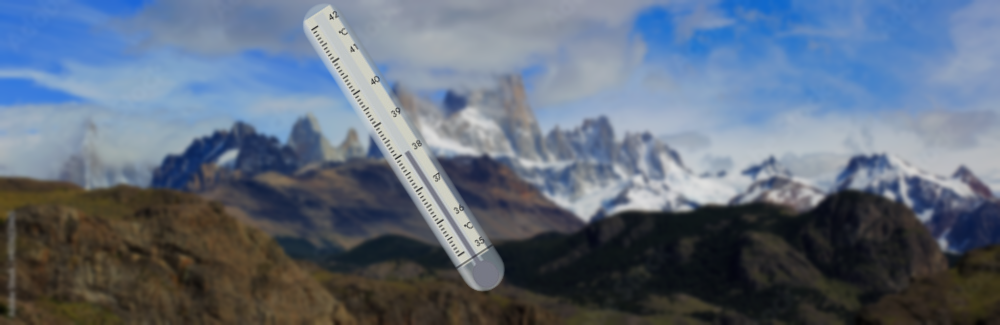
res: 38
